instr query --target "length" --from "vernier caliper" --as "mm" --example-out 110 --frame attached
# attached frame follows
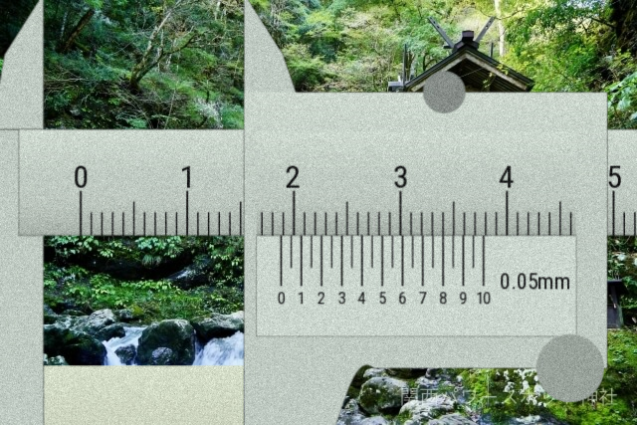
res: 18.8
